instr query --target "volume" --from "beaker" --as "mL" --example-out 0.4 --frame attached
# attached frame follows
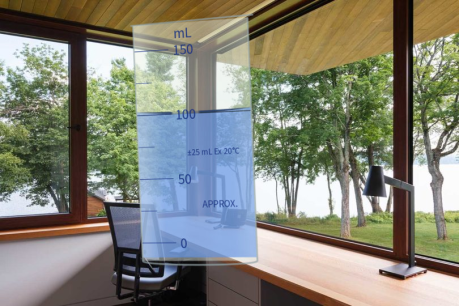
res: 100
